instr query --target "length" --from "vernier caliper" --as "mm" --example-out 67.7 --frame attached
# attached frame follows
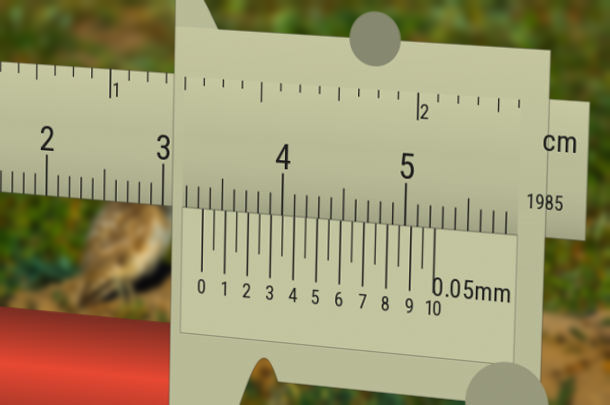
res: 33.4
